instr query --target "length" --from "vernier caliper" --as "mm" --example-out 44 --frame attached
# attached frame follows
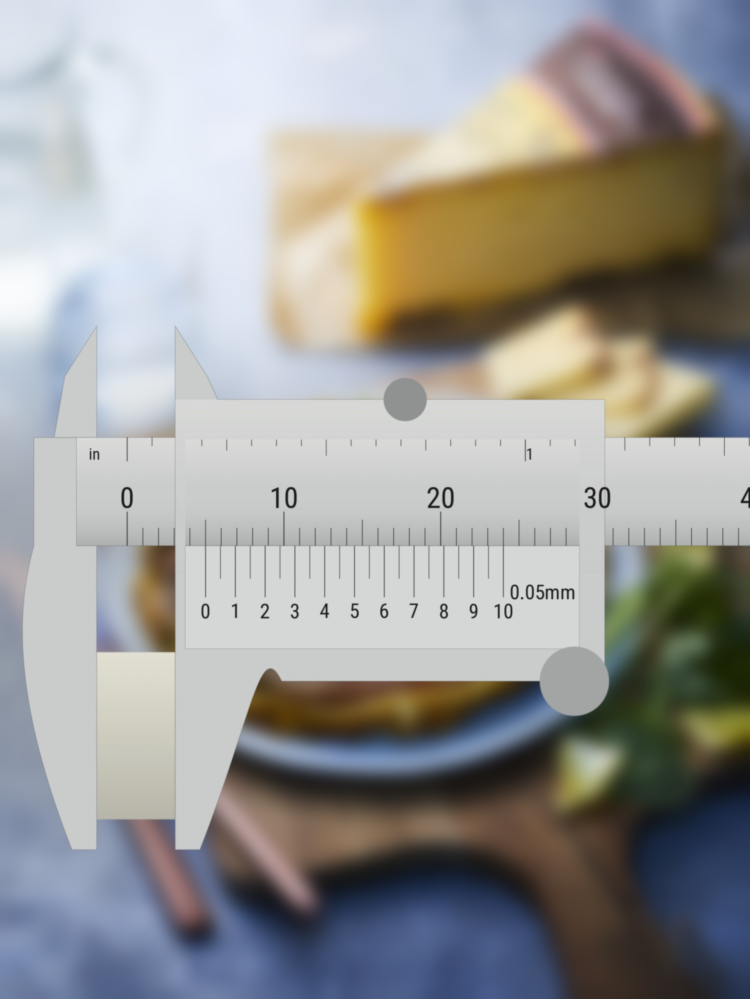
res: 5.0
